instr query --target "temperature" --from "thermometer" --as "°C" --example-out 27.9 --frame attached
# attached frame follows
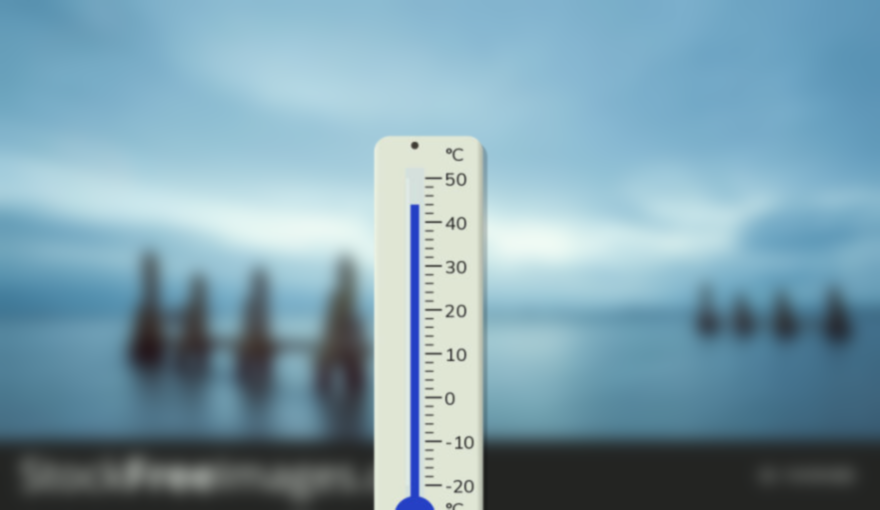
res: 44
